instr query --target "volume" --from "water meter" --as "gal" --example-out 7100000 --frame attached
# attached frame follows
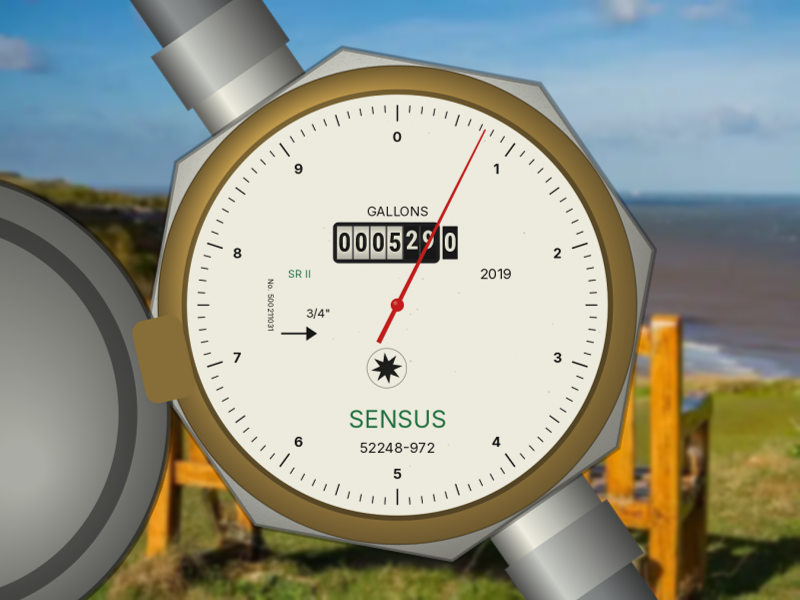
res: 5290.7
